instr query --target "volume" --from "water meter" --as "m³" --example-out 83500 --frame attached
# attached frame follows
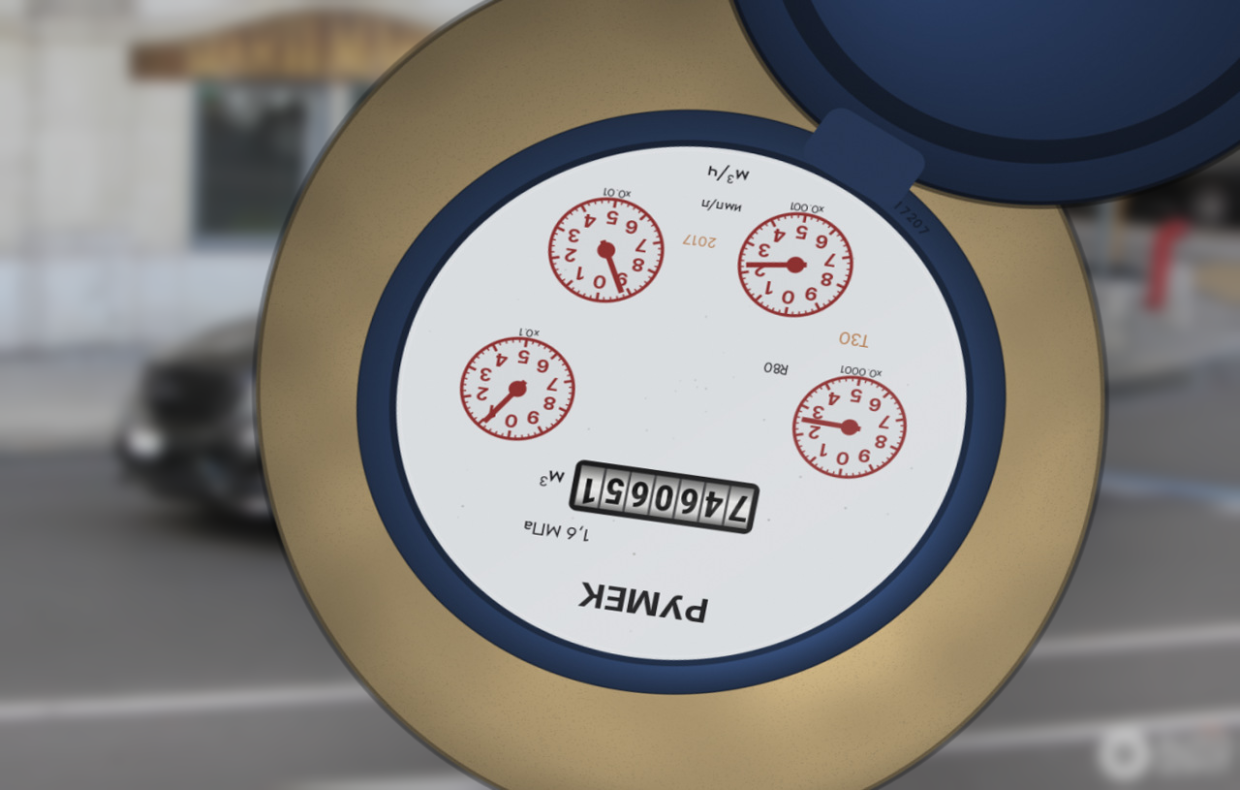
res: 7460651.0922
